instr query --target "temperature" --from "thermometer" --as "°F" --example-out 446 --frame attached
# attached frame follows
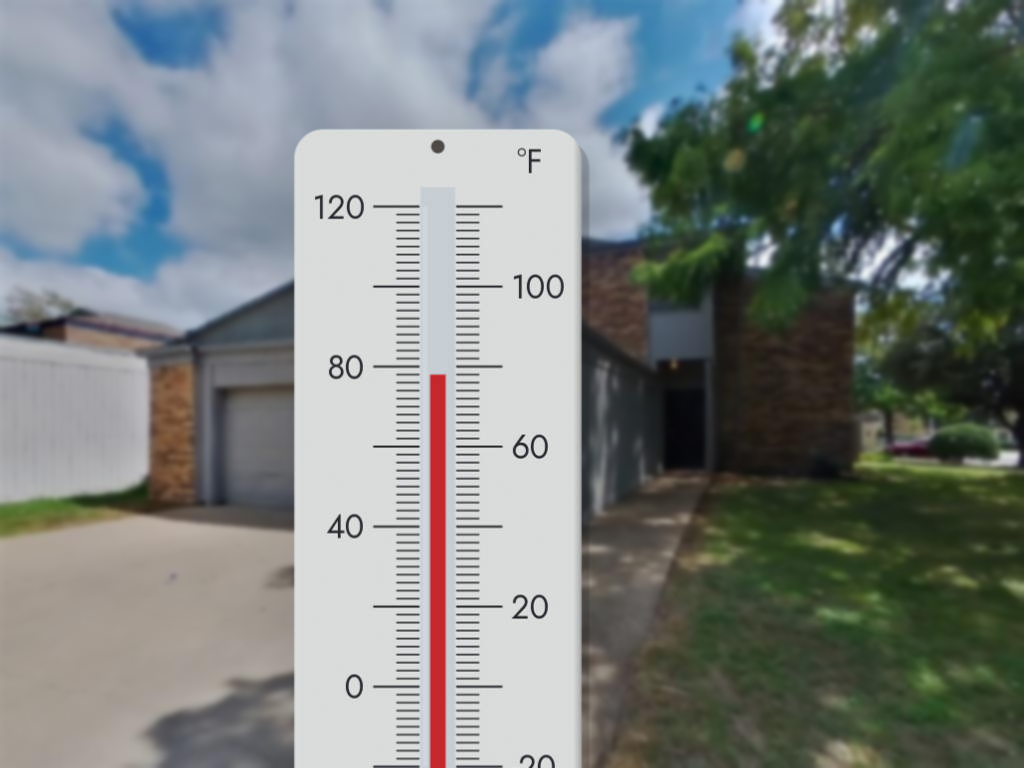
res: 78
